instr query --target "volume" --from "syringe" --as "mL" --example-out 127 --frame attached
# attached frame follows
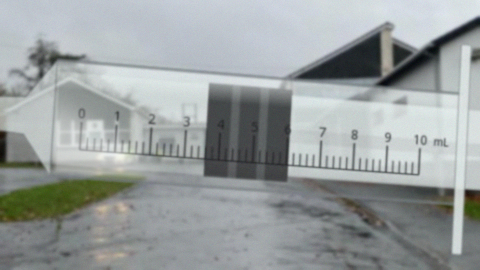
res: 3.6
